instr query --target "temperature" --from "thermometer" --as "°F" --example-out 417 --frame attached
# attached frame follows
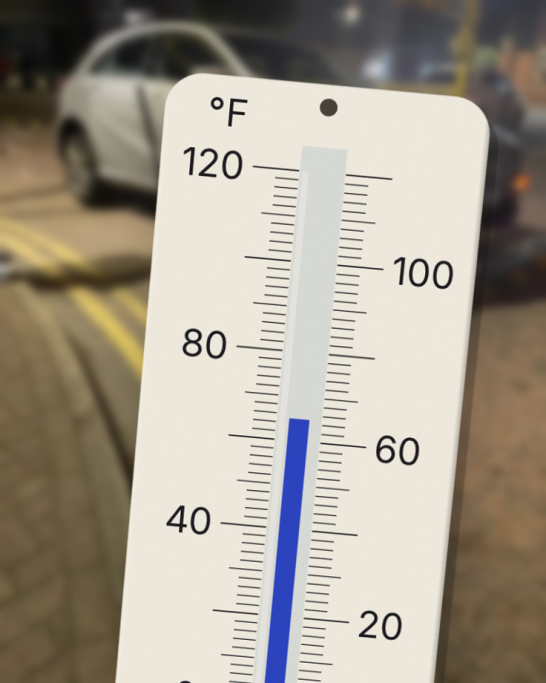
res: 65
